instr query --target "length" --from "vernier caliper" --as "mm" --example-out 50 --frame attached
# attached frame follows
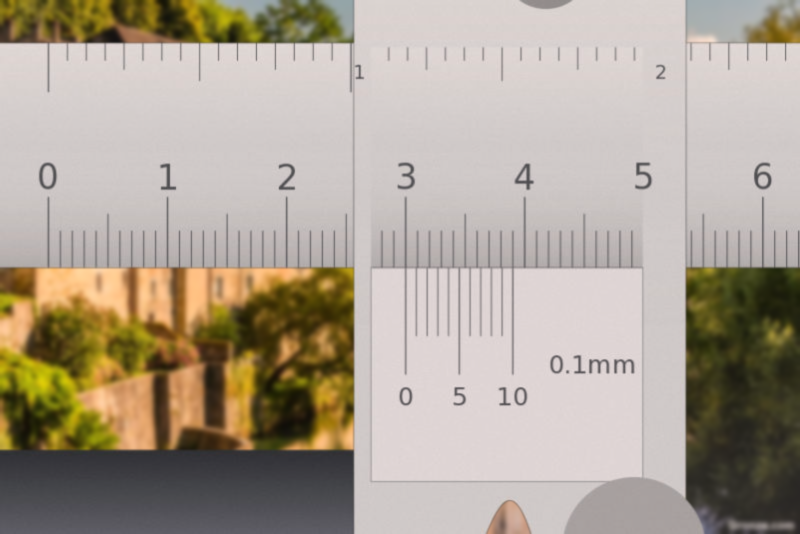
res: 30.0
